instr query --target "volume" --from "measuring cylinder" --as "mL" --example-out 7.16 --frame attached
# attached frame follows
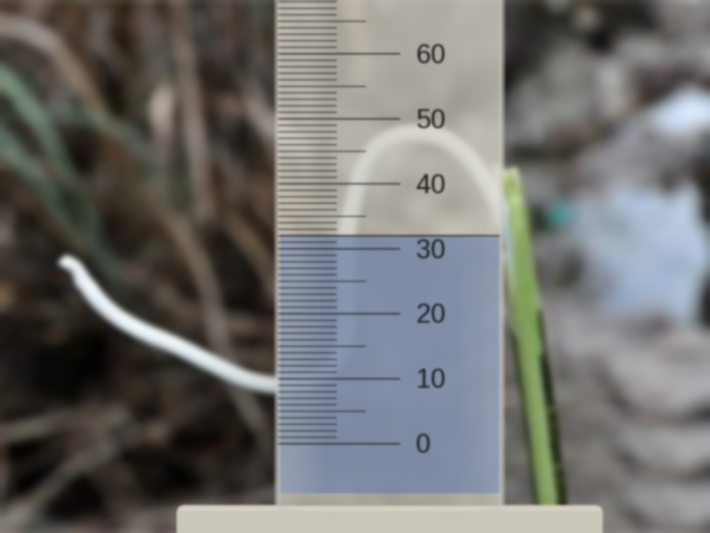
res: 32
